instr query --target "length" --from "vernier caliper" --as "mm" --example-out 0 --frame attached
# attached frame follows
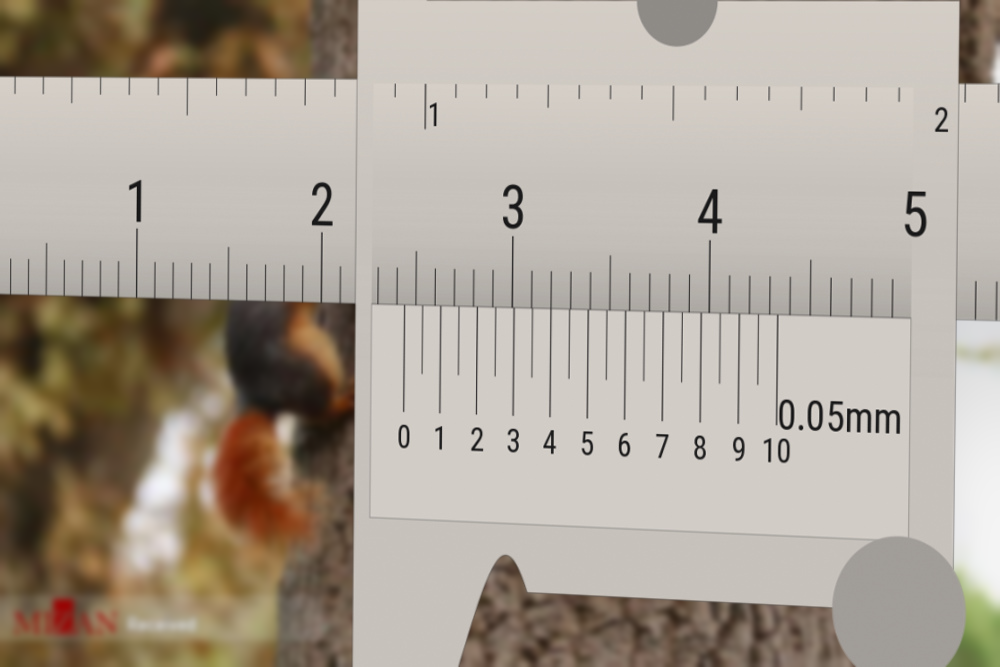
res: 24.4
